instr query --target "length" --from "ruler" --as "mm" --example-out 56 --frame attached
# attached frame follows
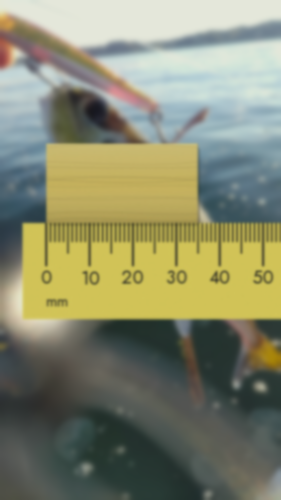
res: 35
